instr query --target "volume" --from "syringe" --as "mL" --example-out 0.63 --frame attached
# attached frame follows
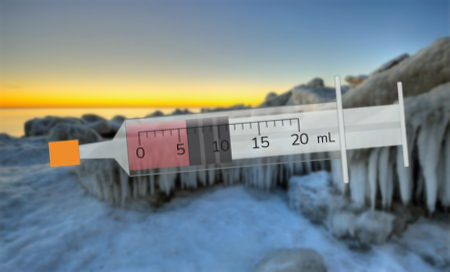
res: 6
